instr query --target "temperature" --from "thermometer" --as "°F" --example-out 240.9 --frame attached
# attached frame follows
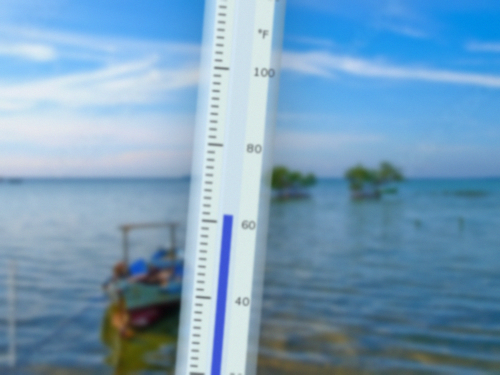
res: 62
